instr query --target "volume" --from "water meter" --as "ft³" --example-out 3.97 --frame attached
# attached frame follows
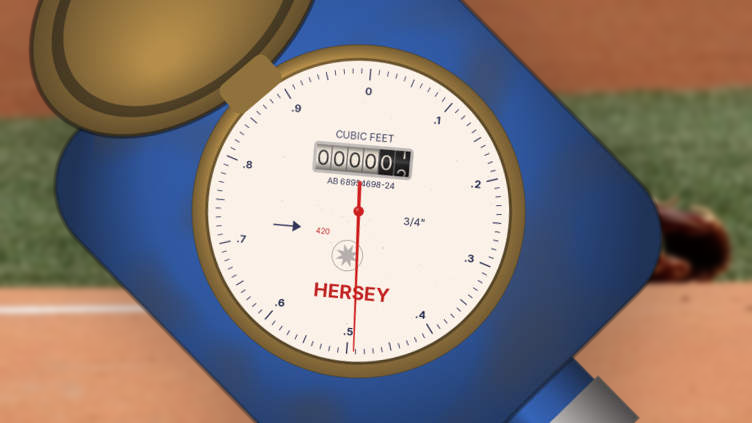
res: 1.49
